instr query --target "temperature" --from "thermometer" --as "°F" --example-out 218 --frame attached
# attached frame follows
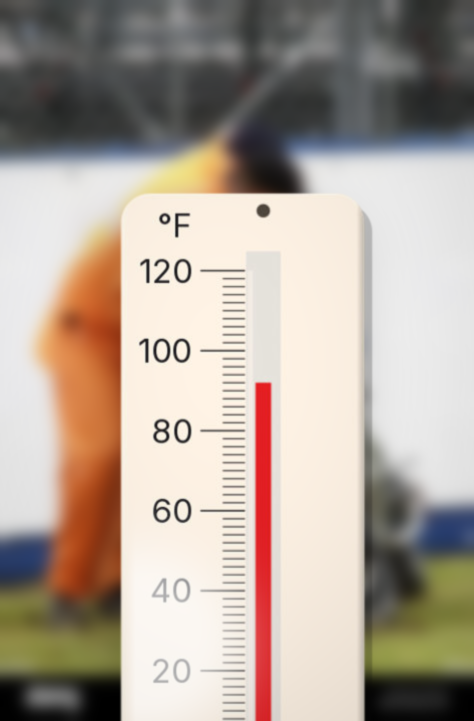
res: 92
